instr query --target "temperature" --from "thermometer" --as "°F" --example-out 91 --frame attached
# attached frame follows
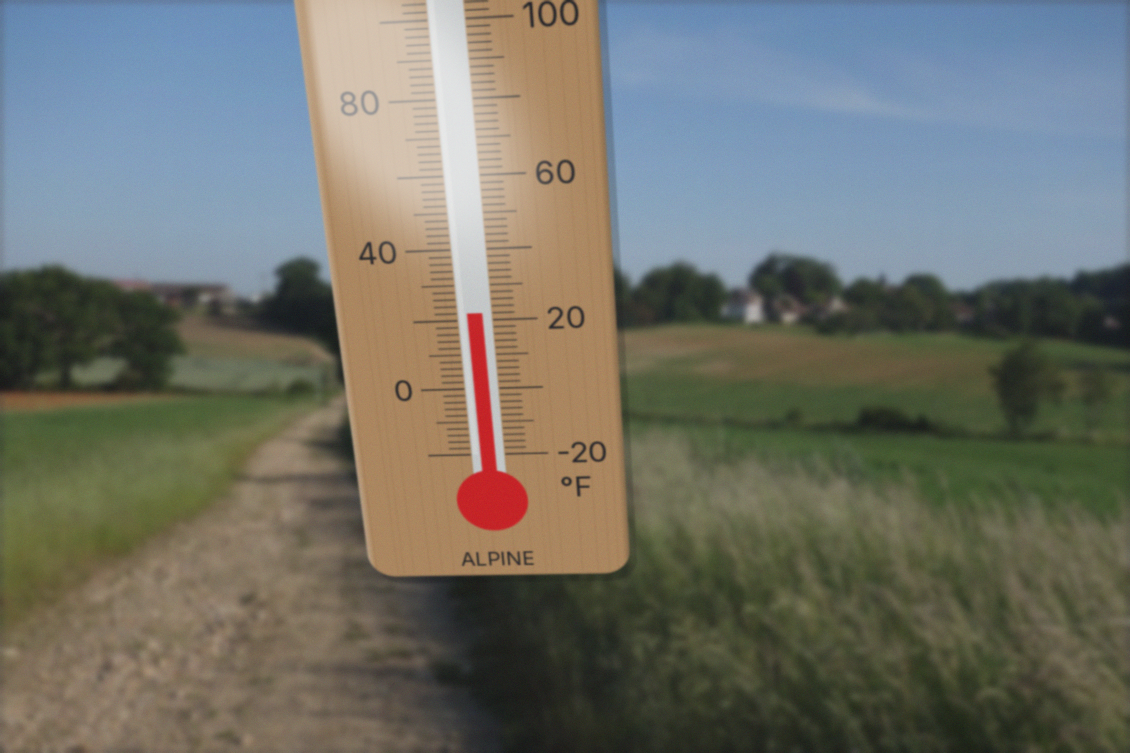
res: 22
